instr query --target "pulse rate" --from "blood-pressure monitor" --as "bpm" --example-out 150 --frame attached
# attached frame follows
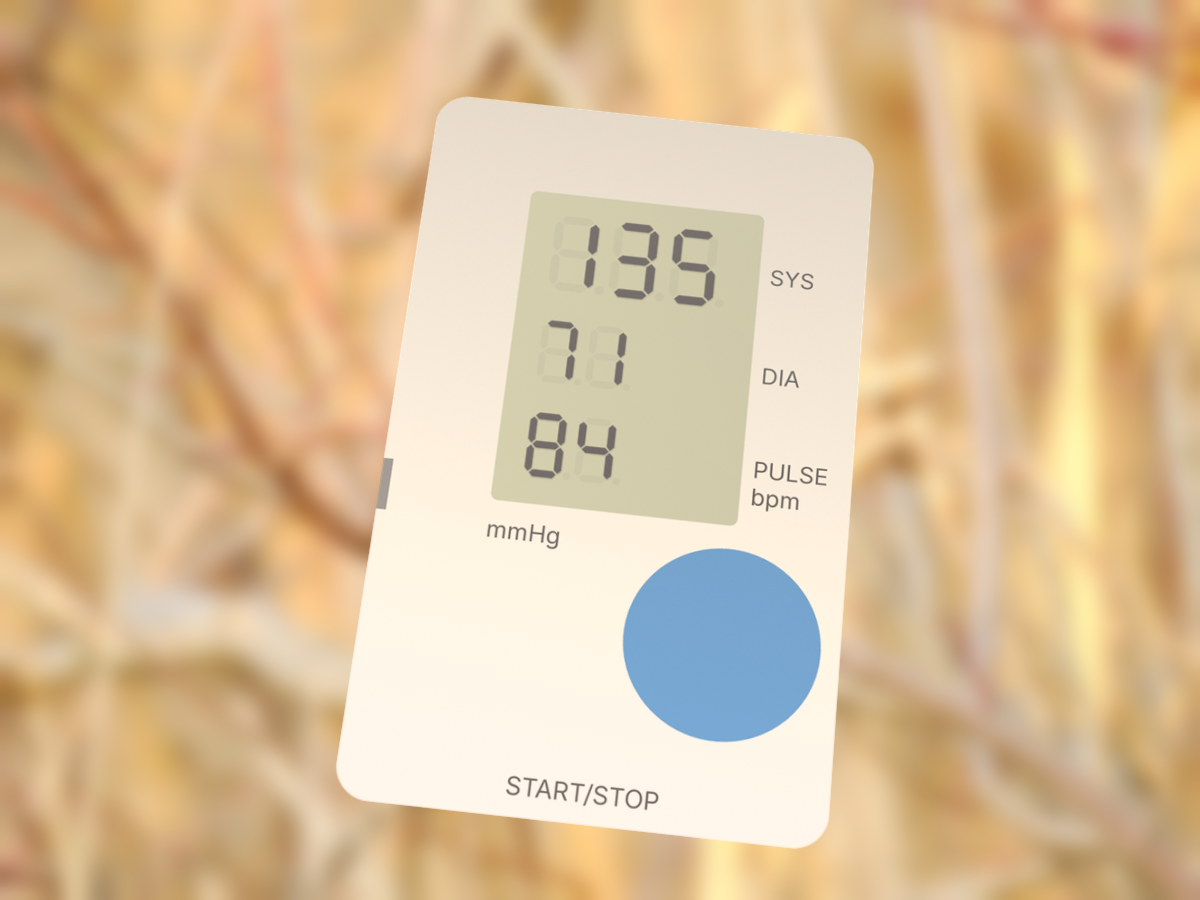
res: 84
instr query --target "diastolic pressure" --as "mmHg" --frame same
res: 71
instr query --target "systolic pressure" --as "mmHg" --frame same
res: 135
